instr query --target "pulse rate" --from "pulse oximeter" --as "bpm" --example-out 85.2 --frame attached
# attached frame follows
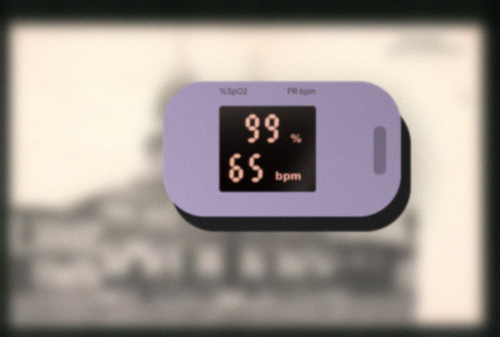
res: 65
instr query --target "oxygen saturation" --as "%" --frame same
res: 99
